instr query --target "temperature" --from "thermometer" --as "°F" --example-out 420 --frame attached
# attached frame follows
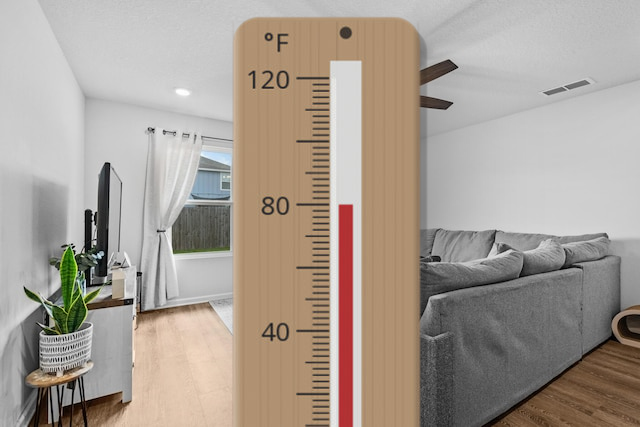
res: 80
